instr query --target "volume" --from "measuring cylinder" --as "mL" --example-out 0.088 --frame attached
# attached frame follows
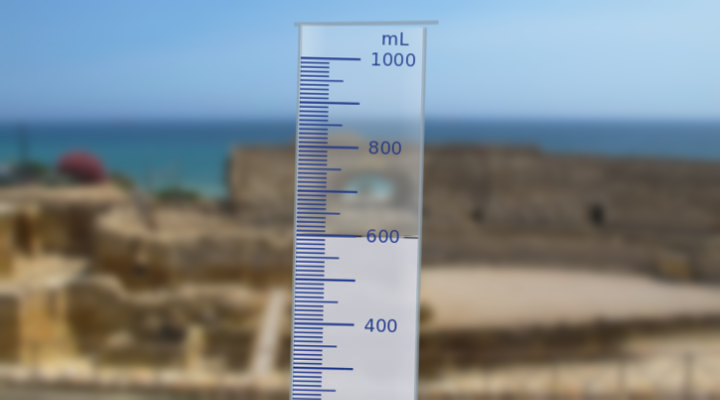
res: 600
